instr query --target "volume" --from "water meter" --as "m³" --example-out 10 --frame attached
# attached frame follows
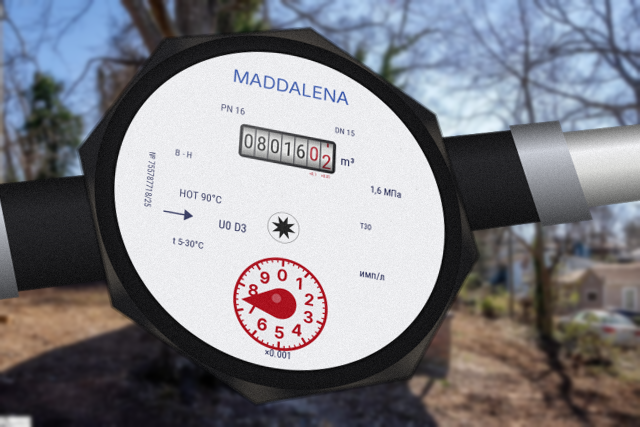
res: 8016.017
